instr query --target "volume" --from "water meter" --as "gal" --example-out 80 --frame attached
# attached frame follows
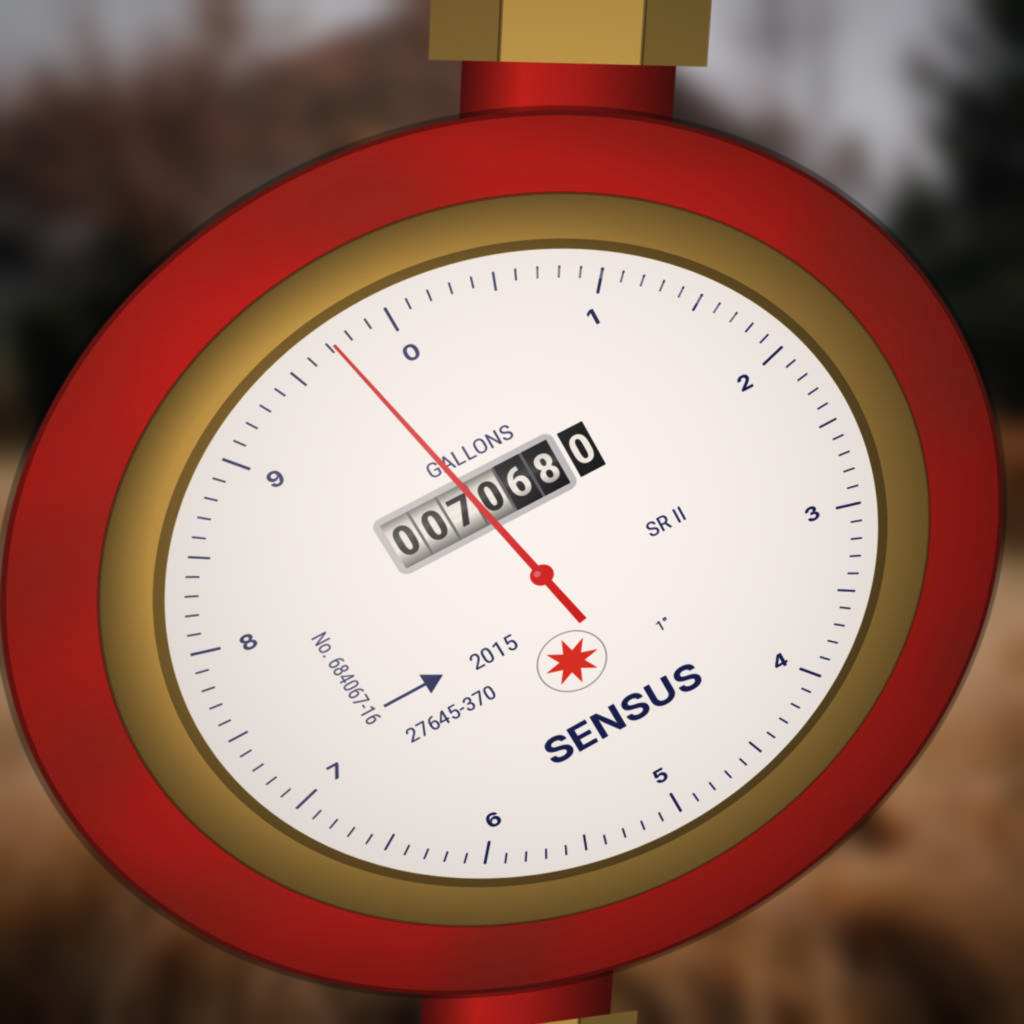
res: 70679.7
